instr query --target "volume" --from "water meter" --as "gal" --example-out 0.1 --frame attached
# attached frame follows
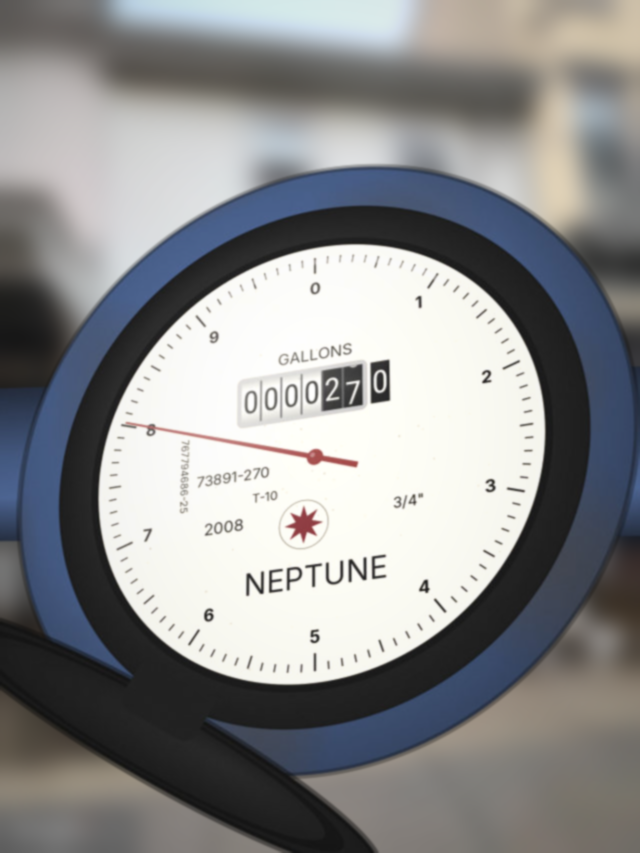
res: 268.0
